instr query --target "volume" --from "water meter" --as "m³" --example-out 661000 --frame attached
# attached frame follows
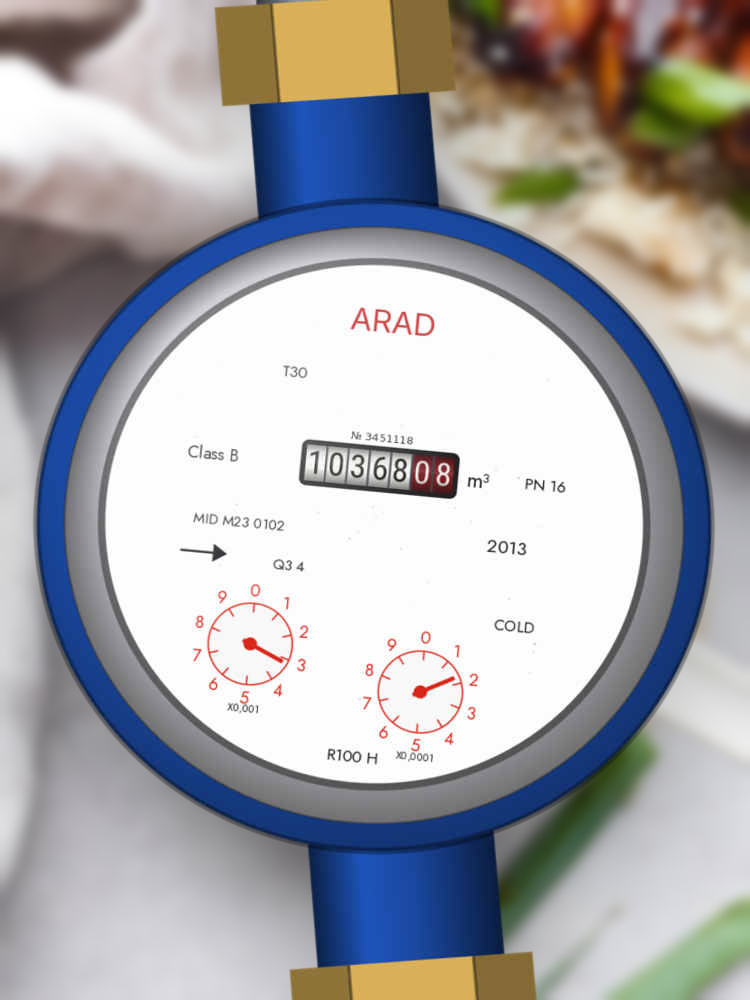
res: 10368.0831
